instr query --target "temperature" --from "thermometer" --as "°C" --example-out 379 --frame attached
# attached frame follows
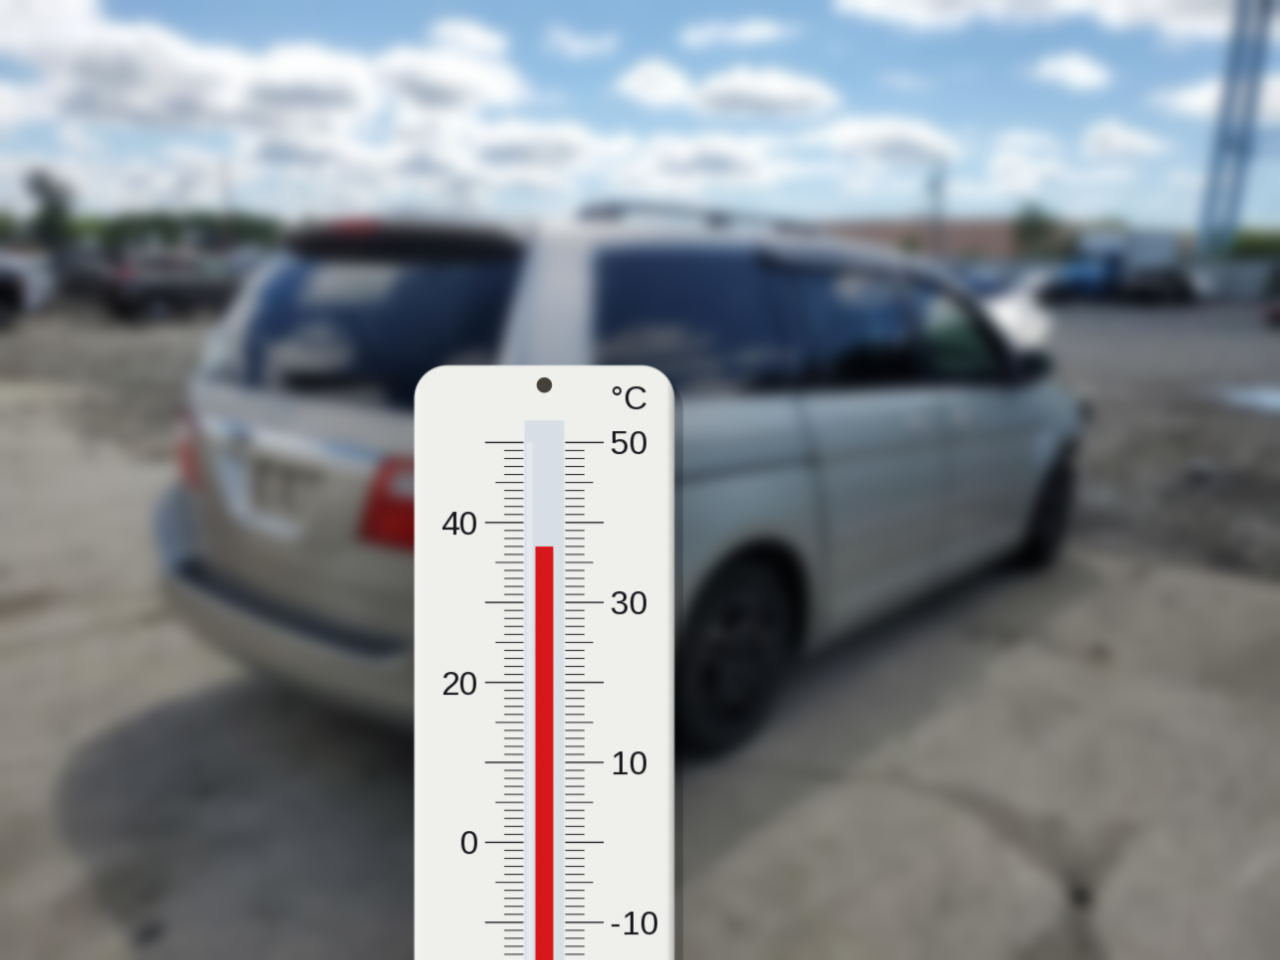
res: 37
